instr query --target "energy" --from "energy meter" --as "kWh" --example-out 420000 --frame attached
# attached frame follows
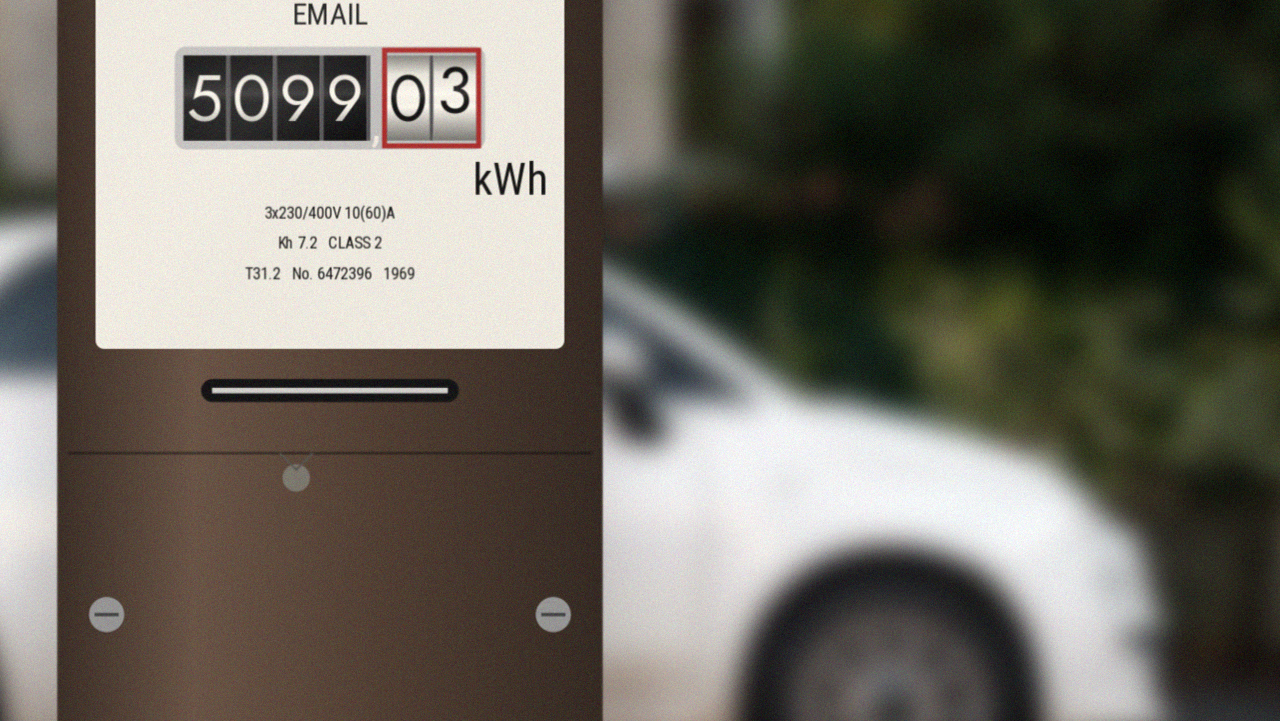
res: 5099.03
